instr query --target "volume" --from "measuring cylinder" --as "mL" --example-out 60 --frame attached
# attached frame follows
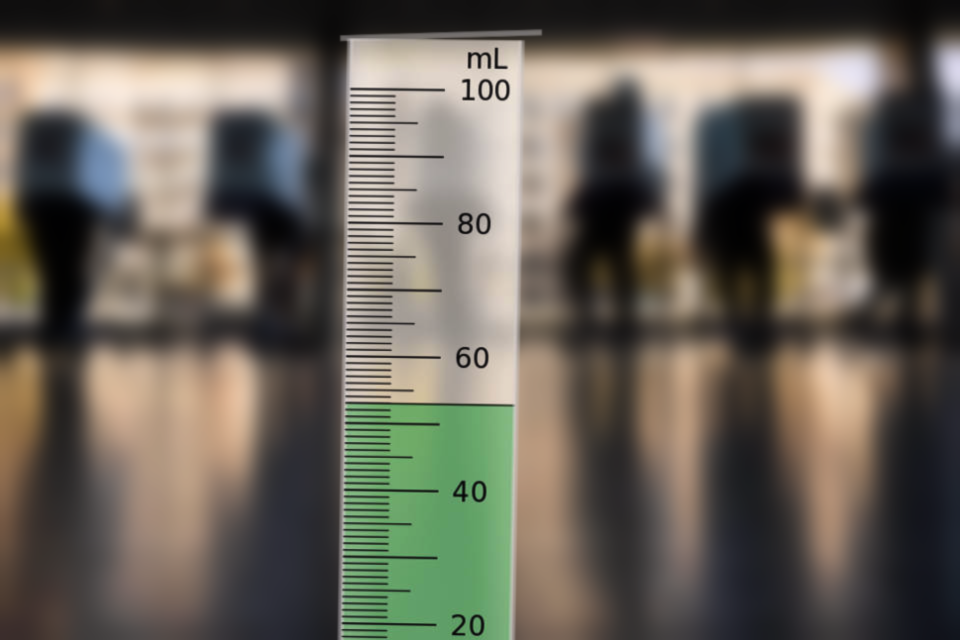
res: 53
